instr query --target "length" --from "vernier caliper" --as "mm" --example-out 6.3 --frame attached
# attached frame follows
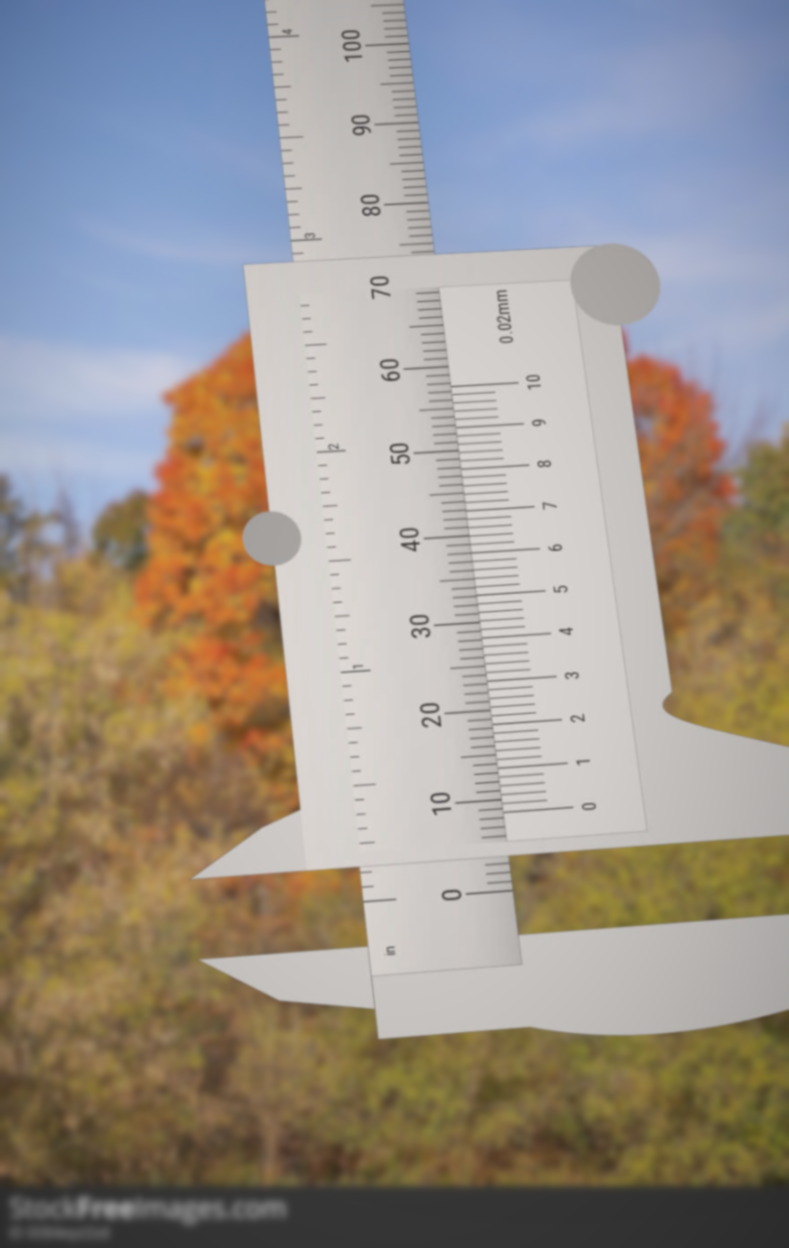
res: 8.6
